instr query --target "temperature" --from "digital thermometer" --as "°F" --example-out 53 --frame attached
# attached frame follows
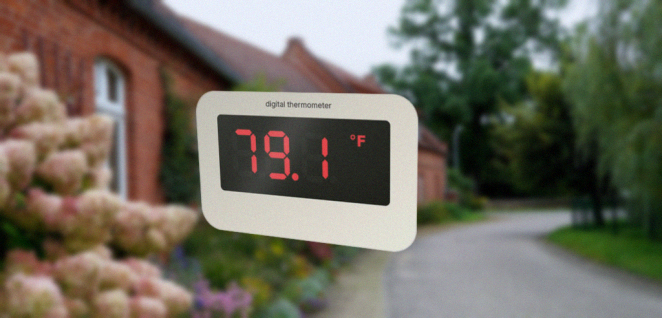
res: 79.1
